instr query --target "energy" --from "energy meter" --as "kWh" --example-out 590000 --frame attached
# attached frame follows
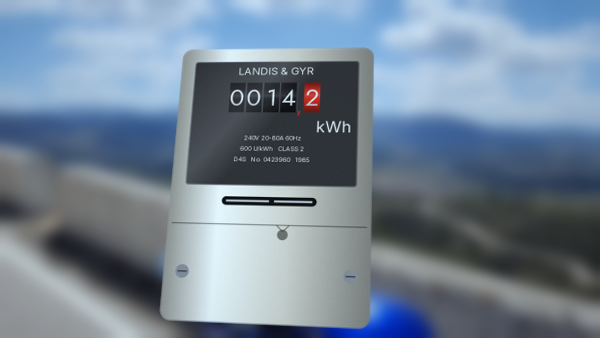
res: 14.2
